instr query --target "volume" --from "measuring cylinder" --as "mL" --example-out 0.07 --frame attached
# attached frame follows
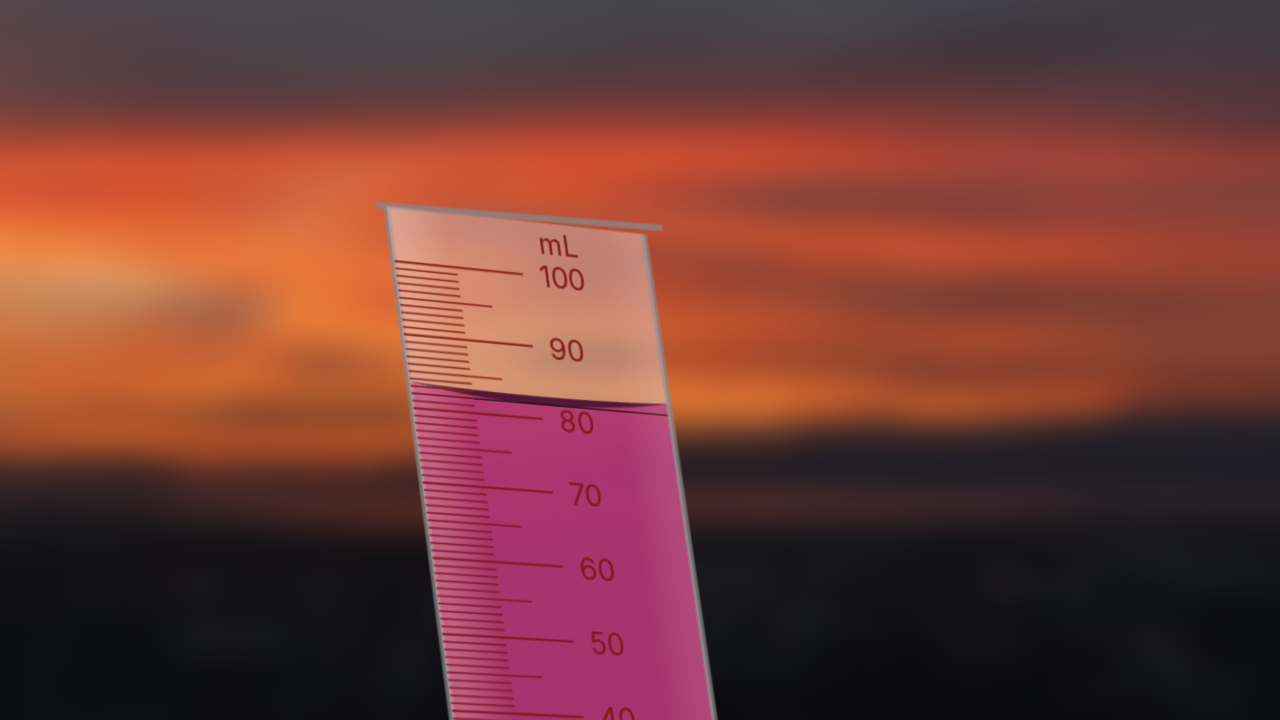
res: 82
